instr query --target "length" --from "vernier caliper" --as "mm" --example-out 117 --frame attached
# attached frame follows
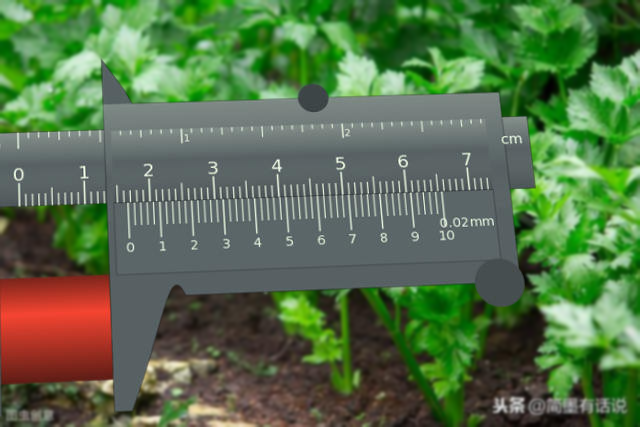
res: 16.6
